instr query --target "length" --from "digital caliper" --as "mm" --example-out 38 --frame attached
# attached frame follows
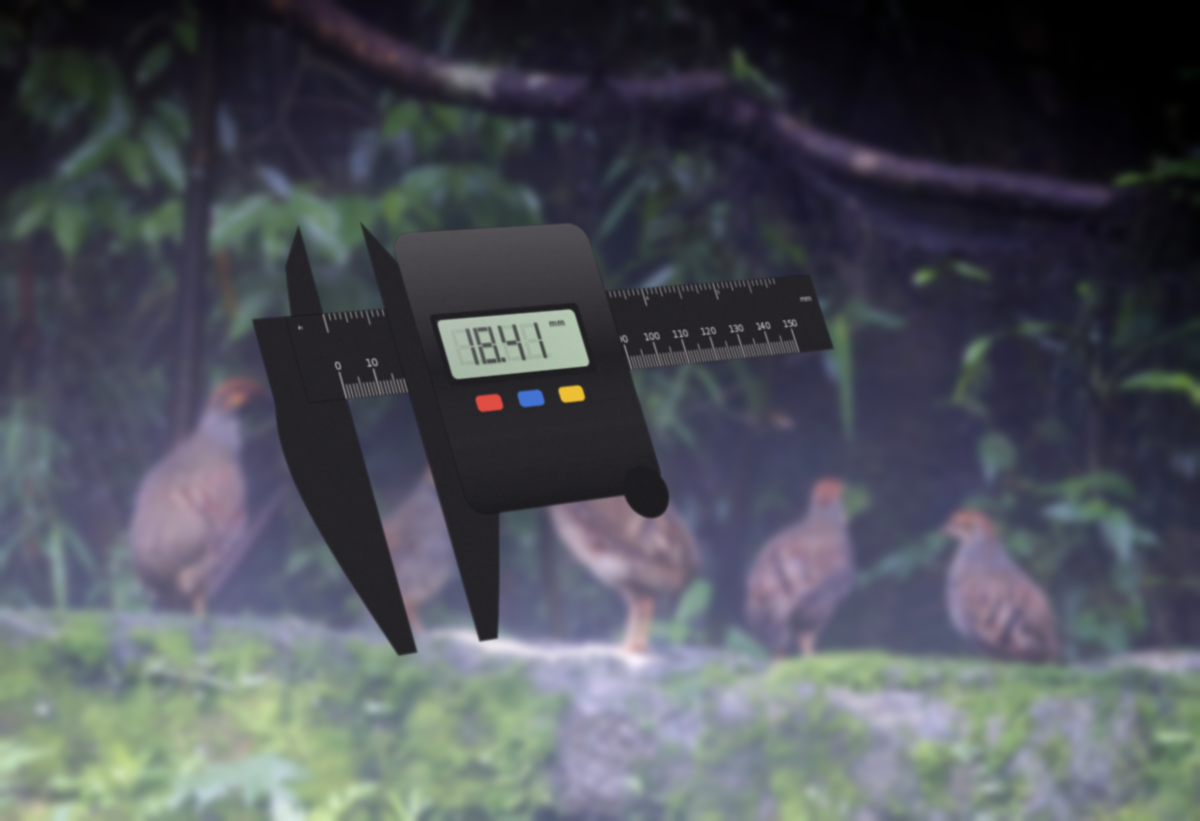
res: 18.41
